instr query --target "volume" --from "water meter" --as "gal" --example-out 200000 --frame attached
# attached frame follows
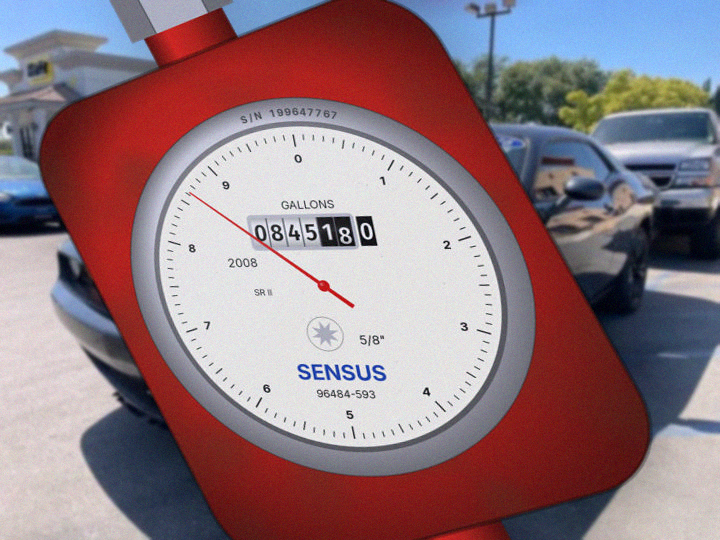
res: 845178.6
